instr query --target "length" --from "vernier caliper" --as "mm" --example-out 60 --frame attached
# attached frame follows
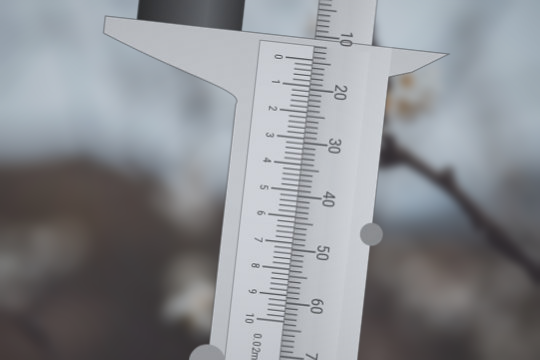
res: 14.5
